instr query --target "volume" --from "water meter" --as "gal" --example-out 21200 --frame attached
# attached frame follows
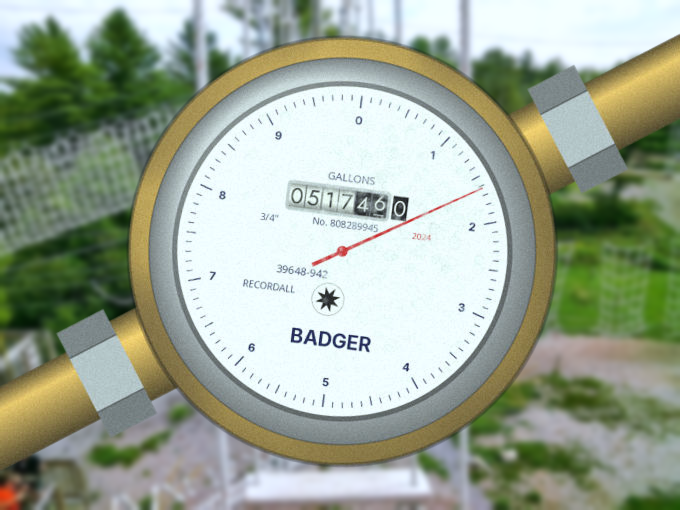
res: 517461.6
